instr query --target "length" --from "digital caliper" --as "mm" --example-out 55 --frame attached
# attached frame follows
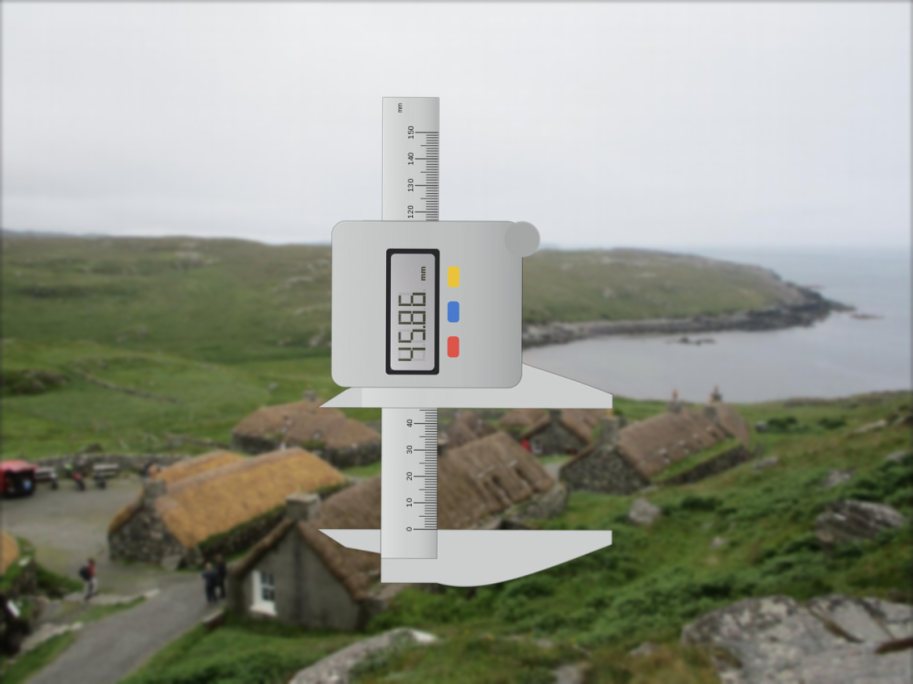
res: 45.86
